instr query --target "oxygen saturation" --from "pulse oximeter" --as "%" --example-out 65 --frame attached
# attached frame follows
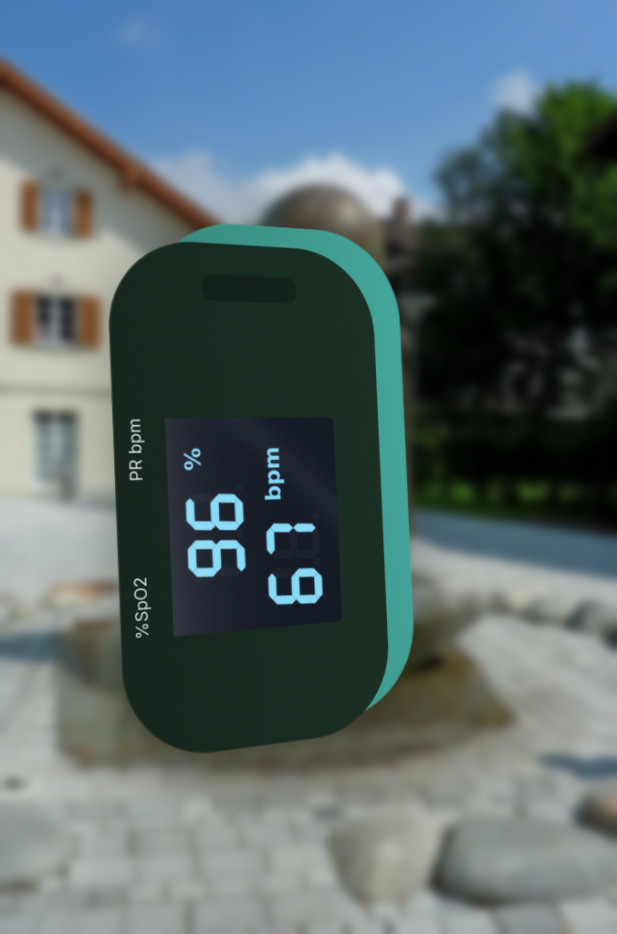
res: 96
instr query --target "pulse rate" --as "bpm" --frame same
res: 67
